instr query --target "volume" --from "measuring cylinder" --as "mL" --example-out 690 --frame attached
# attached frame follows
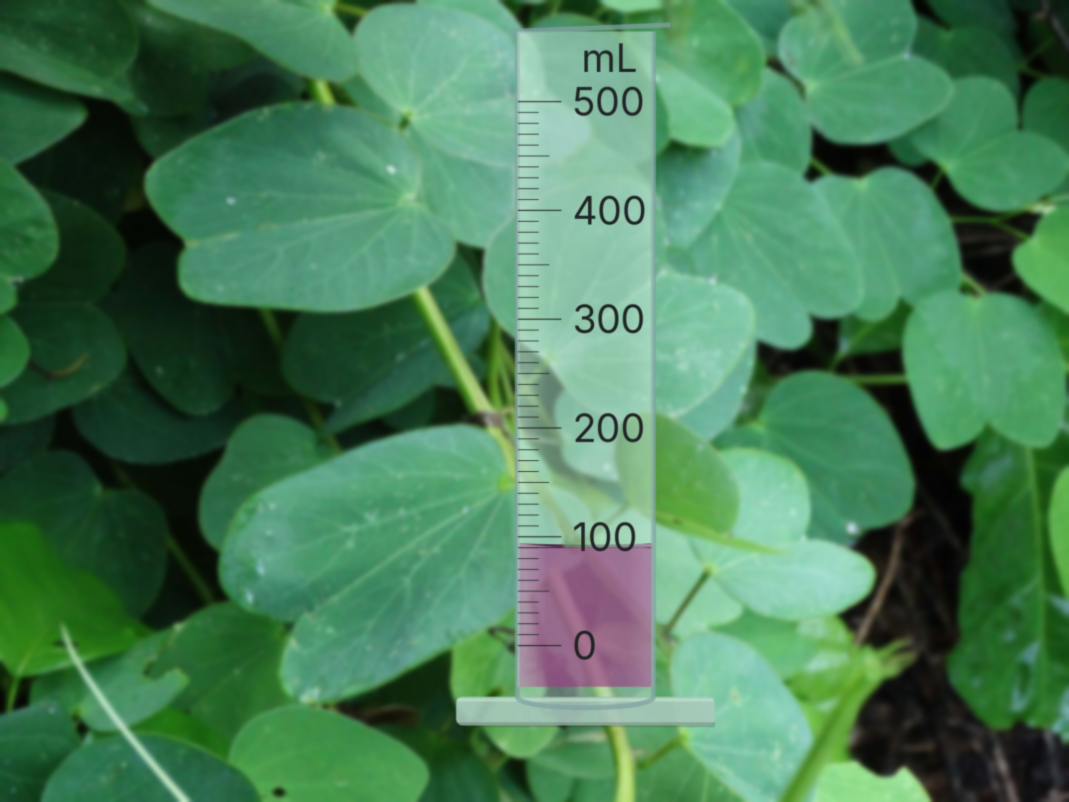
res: 90
